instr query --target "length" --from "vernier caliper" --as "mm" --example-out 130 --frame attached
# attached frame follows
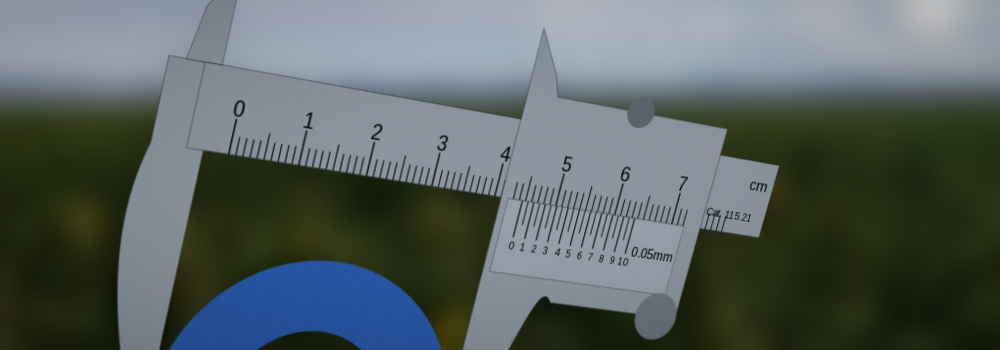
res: 44.5
